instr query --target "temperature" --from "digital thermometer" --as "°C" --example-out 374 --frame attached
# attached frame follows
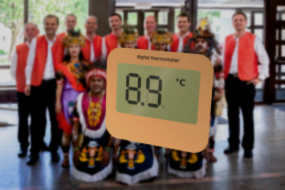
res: 8.9
